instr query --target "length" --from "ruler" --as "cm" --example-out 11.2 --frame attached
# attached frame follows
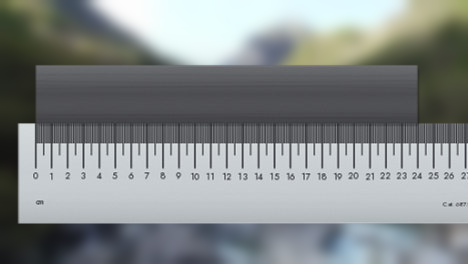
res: 24
